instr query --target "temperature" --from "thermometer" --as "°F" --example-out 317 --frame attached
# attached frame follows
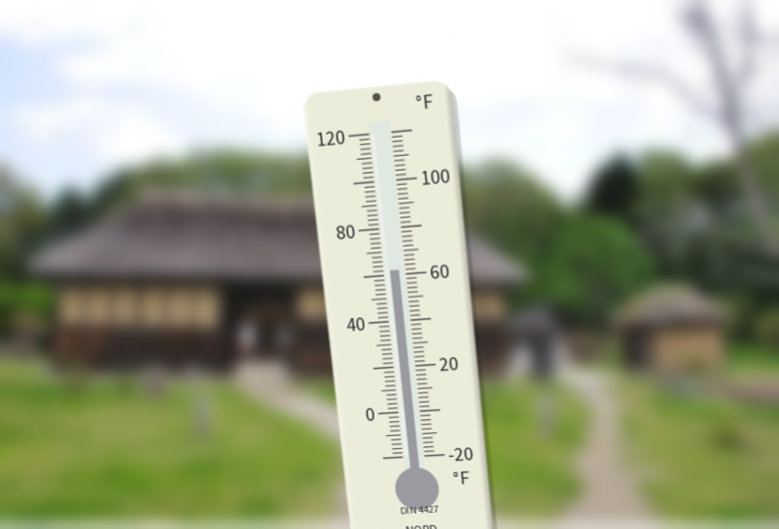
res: 62
